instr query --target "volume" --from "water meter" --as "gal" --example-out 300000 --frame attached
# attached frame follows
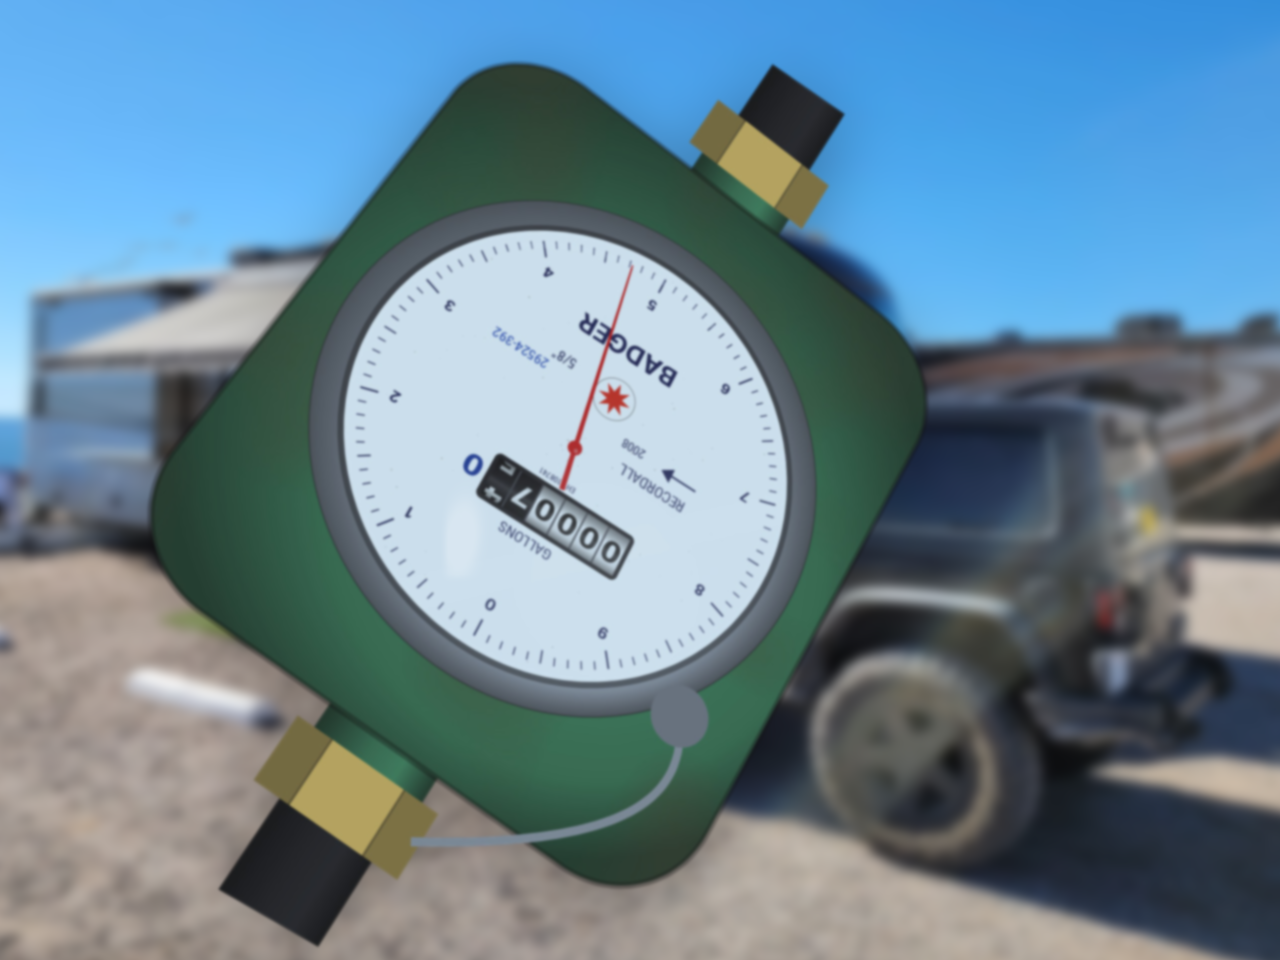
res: 744.7
